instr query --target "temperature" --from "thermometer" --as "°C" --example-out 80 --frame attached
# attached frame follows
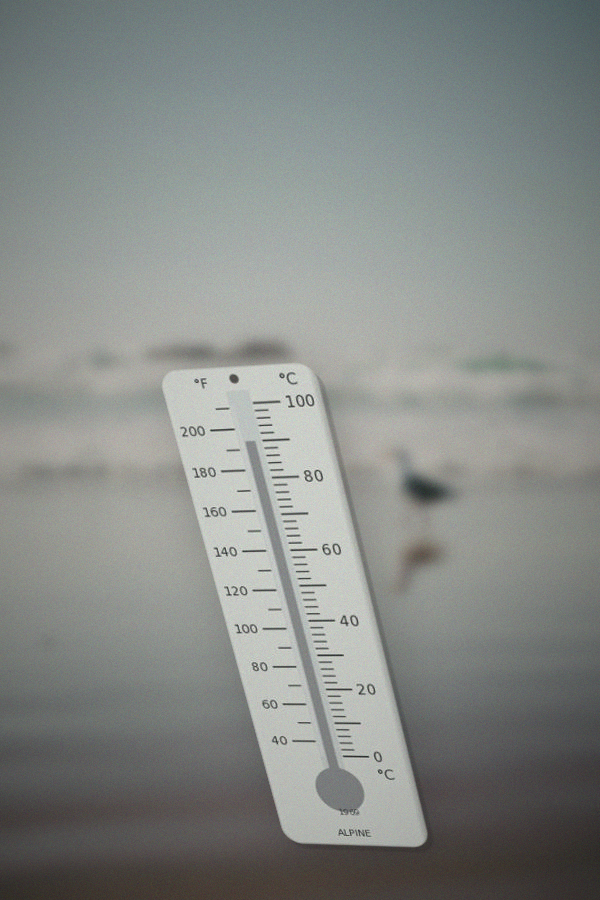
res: 90
